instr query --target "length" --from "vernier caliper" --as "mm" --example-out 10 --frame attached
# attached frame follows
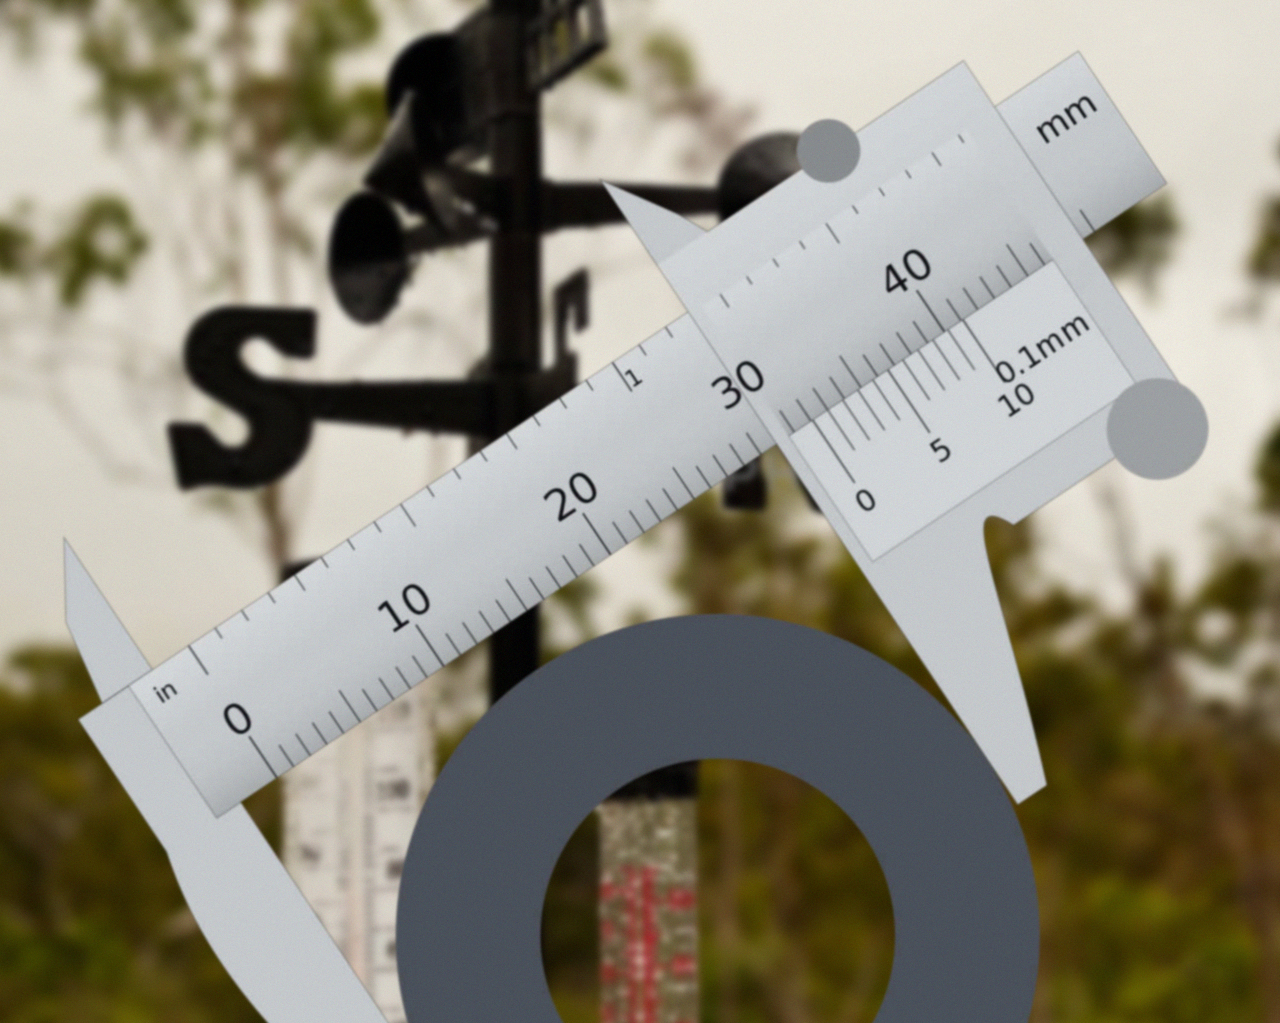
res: 32.1
